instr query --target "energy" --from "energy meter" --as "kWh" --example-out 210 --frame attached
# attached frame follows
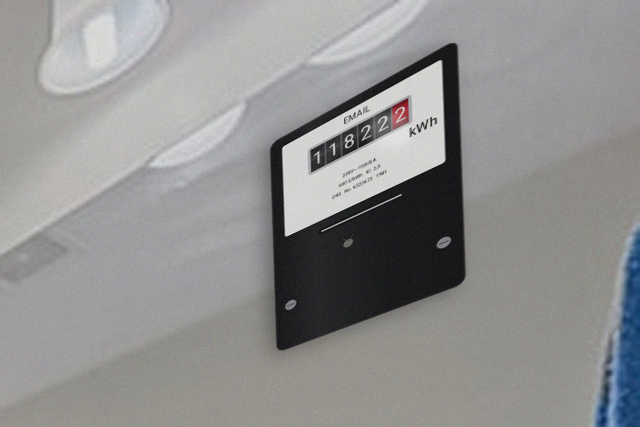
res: 11822.2
